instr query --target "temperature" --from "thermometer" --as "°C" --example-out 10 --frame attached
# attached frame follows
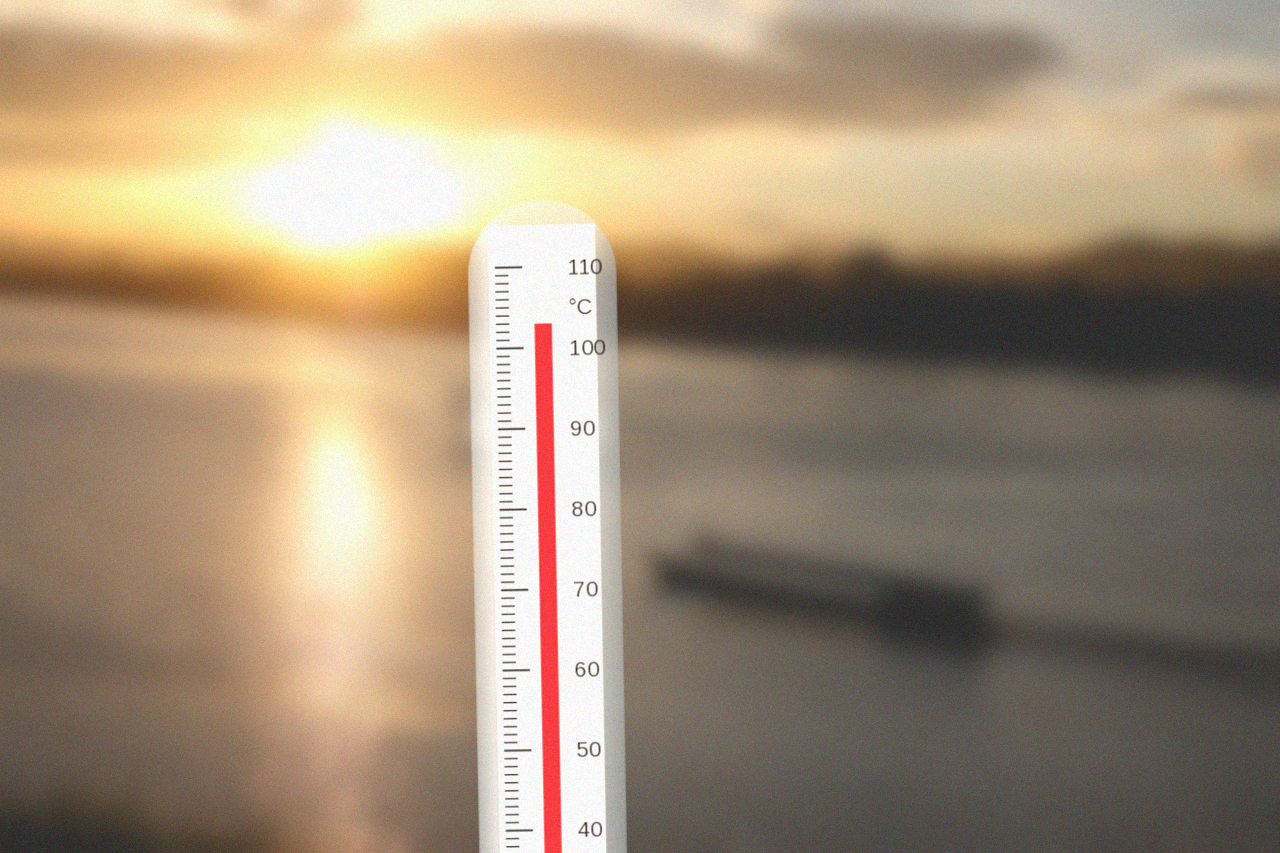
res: 103
